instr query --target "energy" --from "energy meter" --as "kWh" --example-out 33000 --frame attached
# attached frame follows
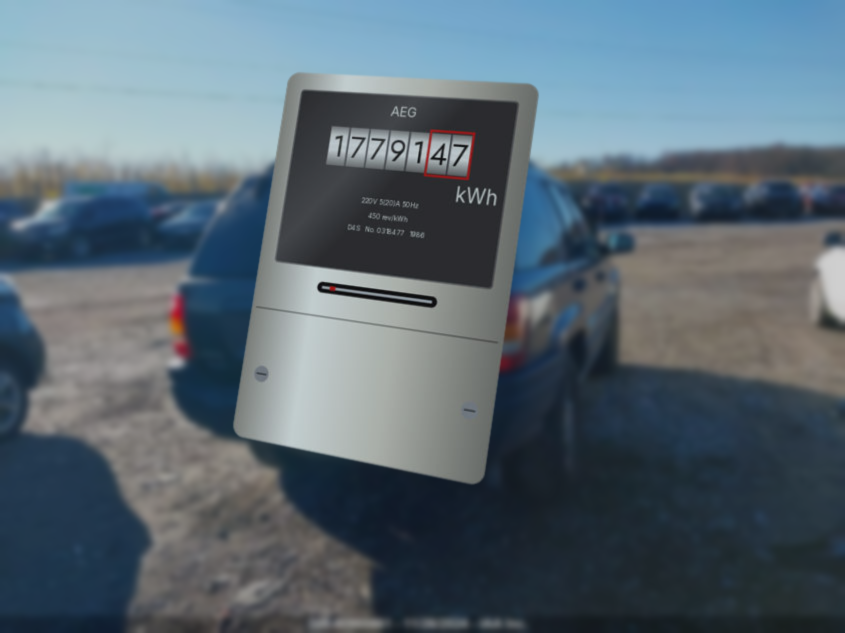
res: 17791.47
